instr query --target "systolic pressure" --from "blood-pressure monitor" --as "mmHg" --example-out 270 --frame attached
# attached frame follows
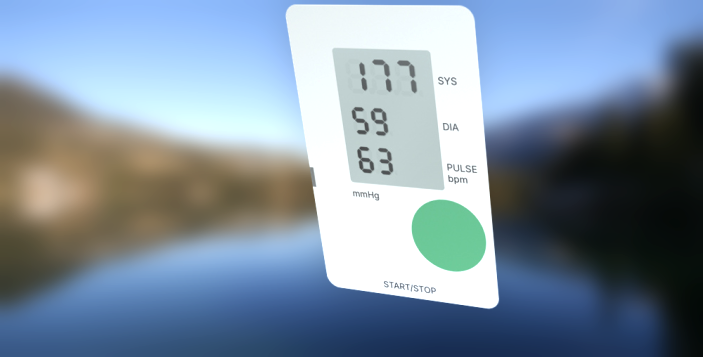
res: 177
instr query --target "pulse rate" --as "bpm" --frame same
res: 63
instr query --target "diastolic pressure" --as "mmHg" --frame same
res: 59
